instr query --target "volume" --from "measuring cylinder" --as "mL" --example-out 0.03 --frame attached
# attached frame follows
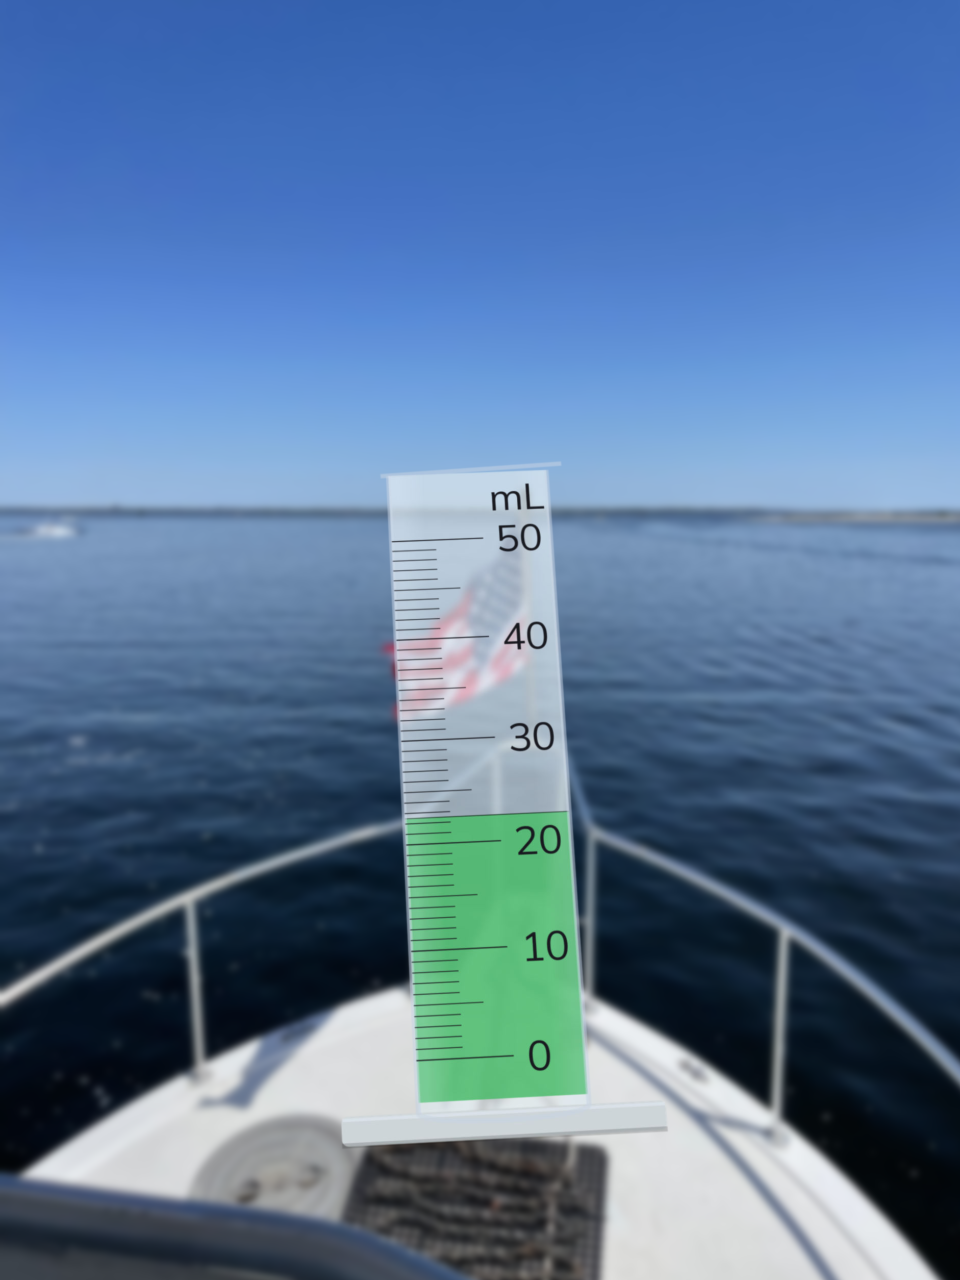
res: 22.5
